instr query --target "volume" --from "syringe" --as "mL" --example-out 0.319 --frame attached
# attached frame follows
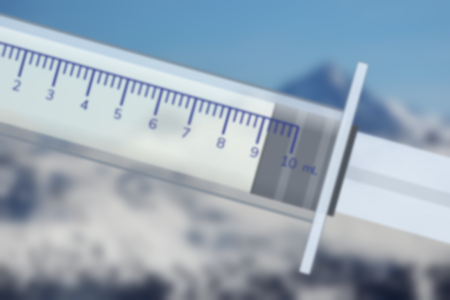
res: 9.2
